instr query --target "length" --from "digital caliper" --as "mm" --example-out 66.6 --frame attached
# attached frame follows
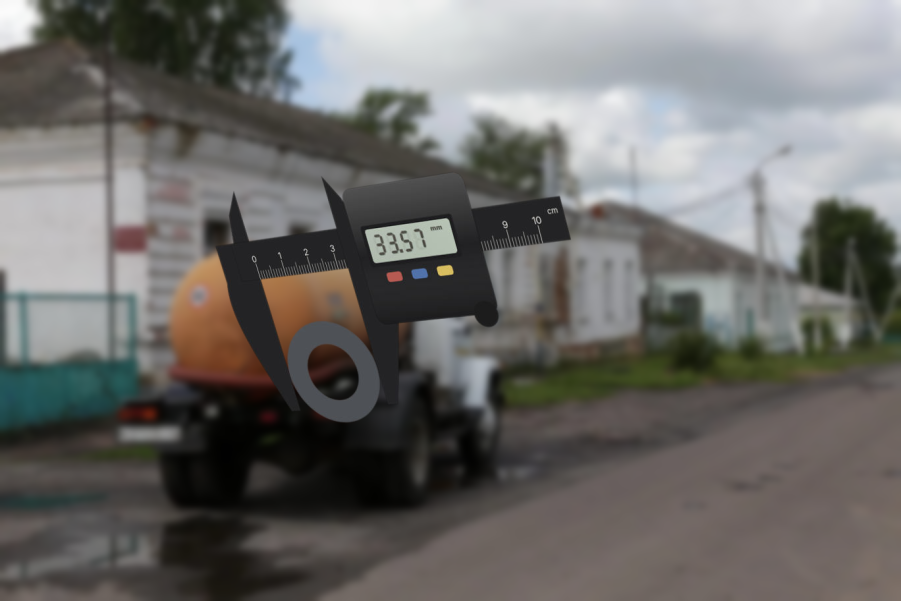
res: 33.57
